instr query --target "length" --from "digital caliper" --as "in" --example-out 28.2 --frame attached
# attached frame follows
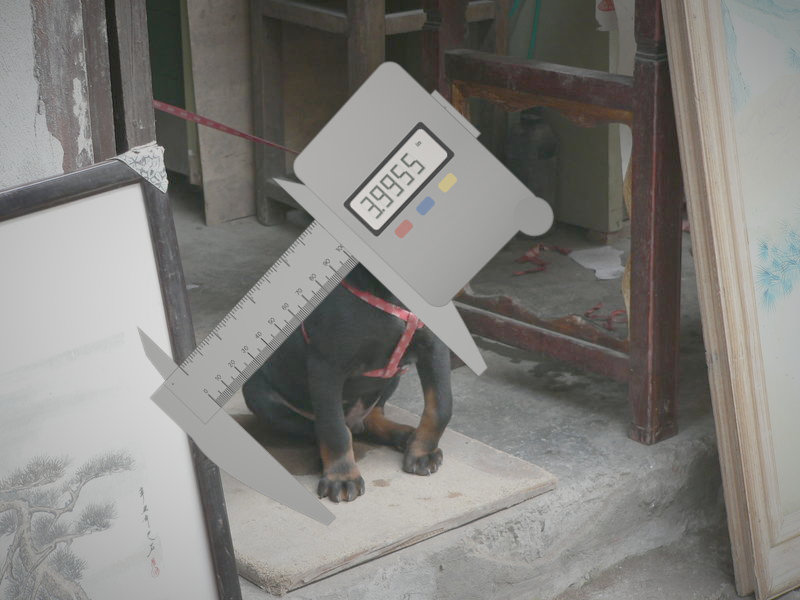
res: 3.9955
